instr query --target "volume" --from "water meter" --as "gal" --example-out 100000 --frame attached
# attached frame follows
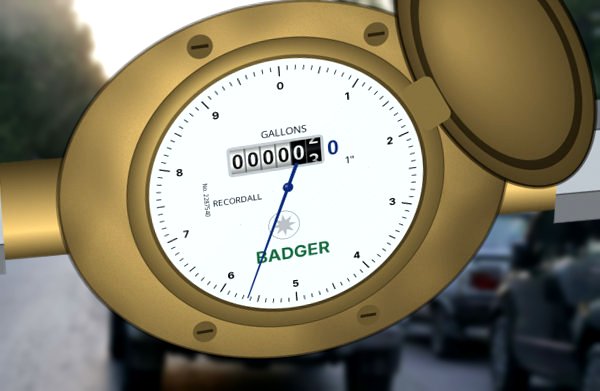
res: 25.6
